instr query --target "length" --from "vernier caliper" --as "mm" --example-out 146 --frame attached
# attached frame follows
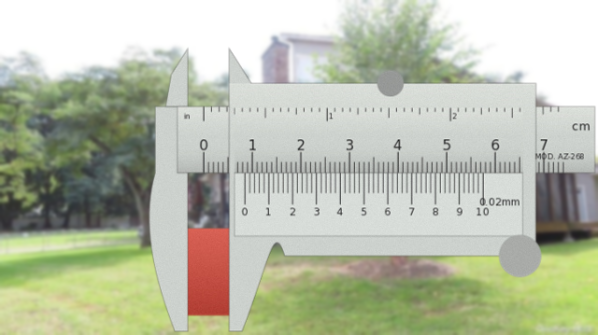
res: 8.5
